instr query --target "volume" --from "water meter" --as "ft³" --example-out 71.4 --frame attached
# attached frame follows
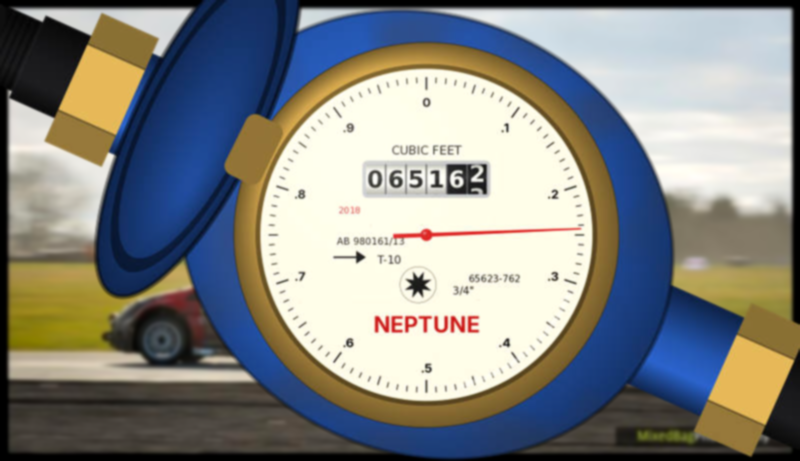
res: 65162.24
